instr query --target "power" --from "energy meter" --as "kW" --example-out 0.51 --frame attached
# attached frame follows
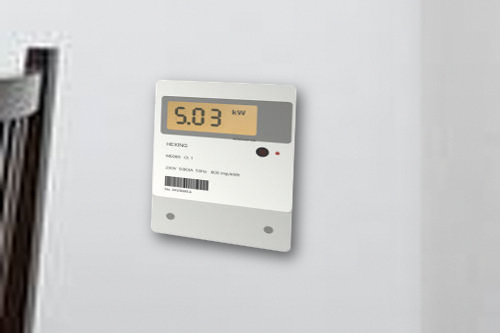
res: 5.03
